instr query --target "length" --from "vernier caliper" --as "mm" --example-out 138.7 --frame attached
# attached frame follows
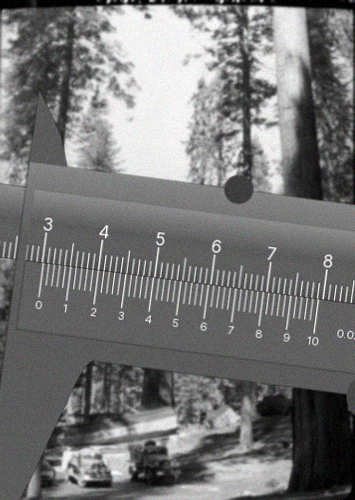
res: 30.2
